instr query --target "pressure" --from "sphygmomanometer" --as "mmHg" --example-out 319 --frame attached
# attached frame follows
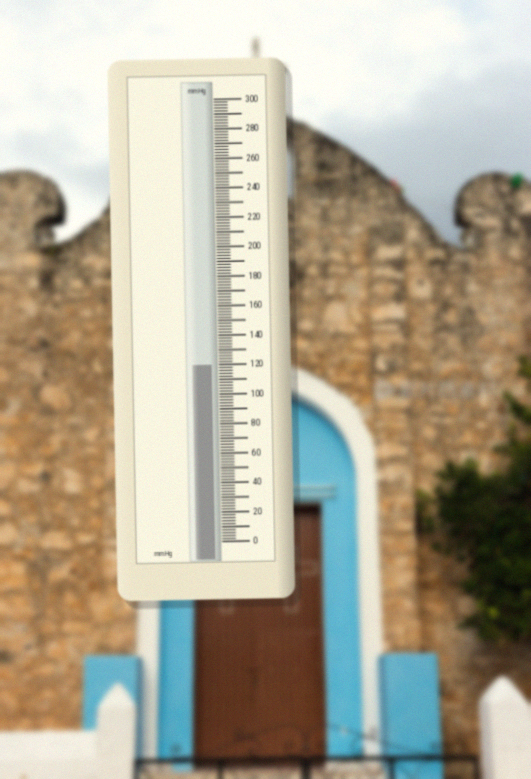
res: 120
